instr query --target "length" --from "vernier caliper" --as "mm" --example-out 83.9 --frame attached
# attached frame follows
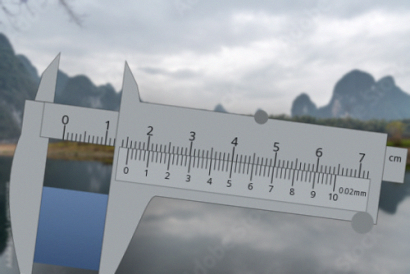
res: 15.5
